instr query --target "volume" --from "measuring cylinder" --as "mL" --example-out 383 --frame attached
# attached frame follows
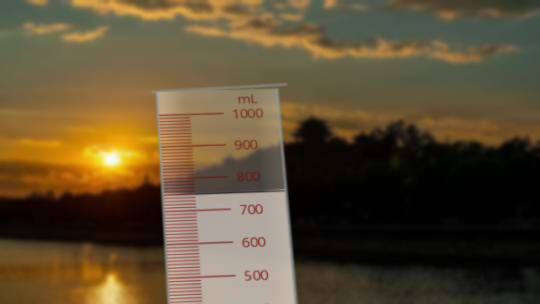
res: 750
